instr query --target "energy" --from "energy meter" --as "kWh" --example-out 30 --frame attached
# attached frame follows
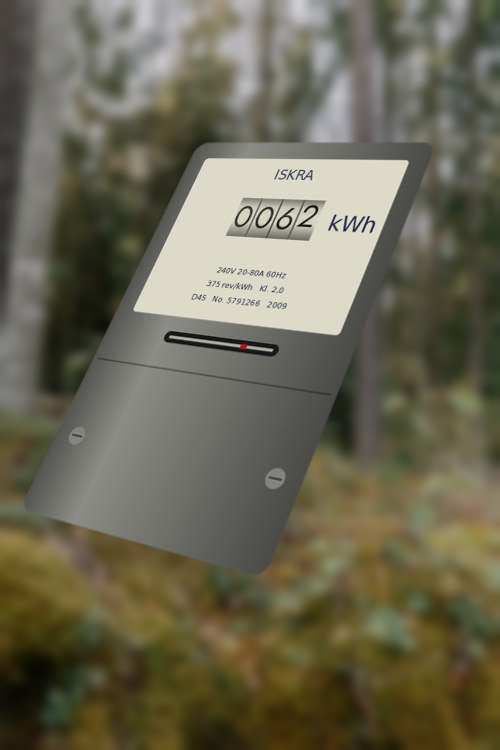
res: 62
